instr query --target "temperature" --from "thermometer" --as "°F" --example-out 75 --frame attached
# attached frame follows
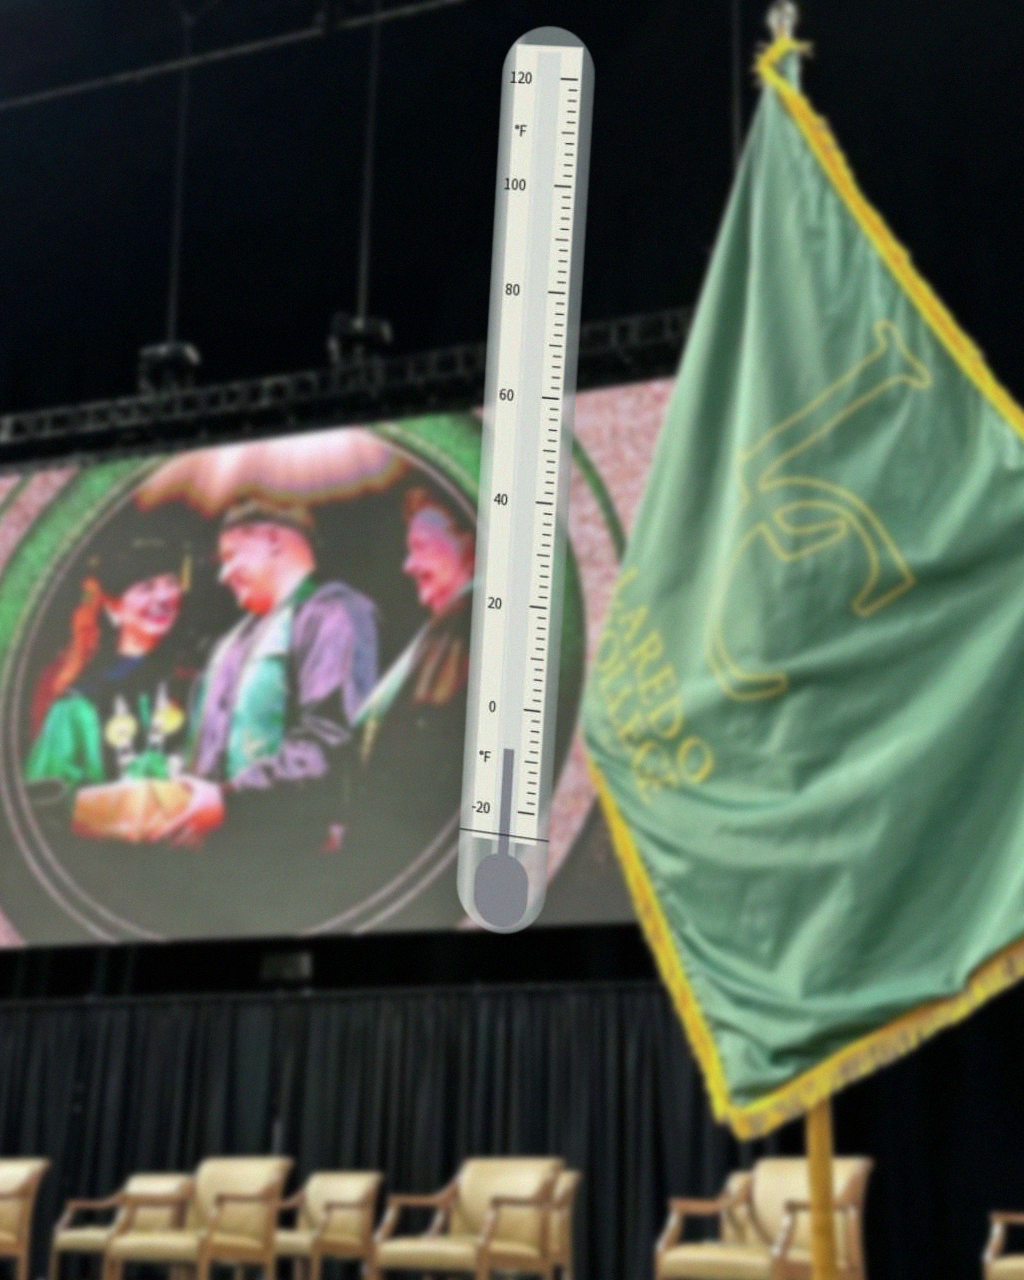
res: -8
